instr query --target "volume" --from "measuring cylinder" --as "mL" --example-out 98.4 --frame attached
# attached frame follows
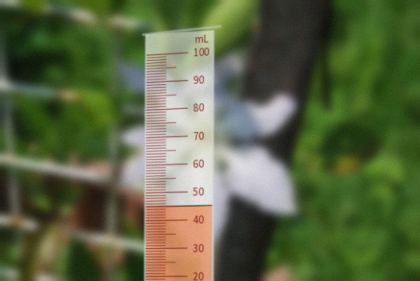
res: 45
